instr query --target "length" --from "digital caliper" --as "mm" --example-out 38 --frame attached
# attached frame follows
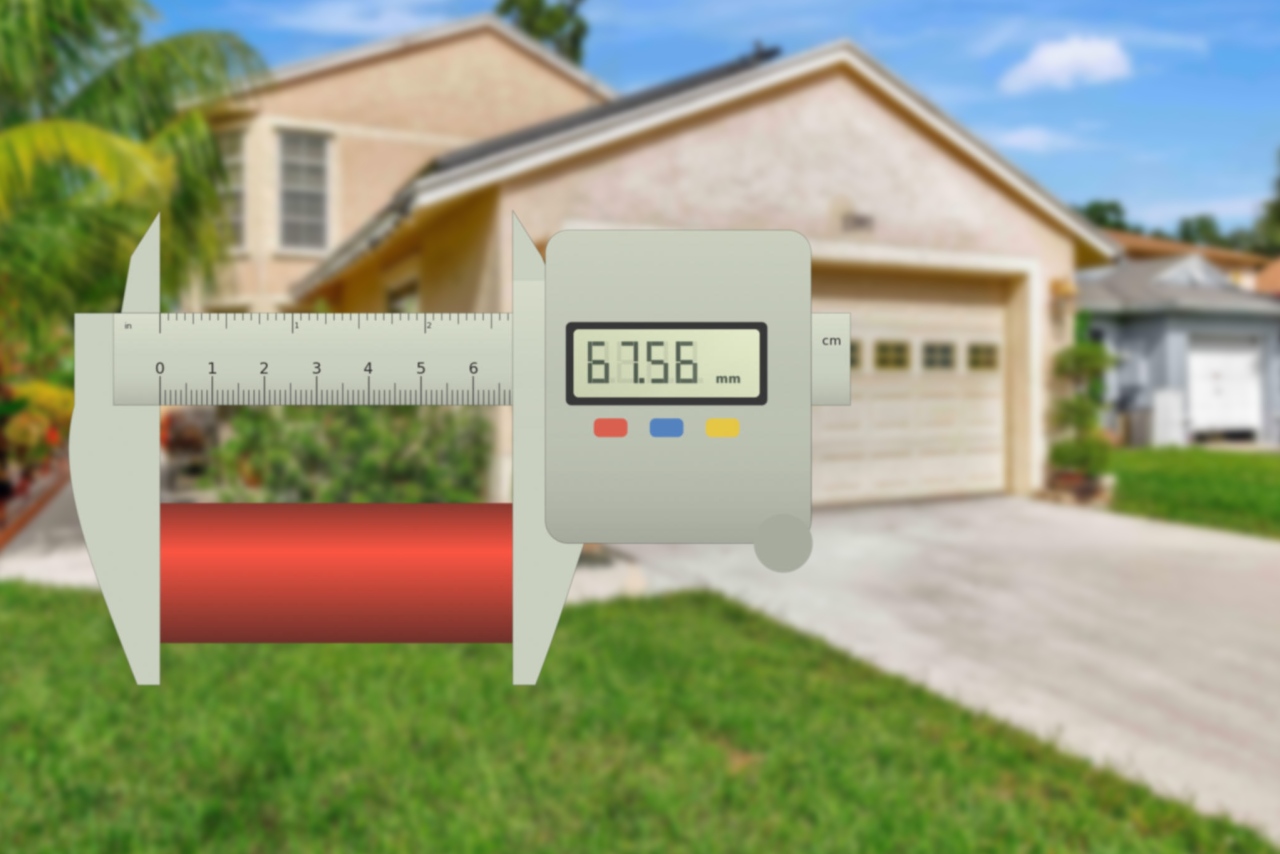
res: 67.56
